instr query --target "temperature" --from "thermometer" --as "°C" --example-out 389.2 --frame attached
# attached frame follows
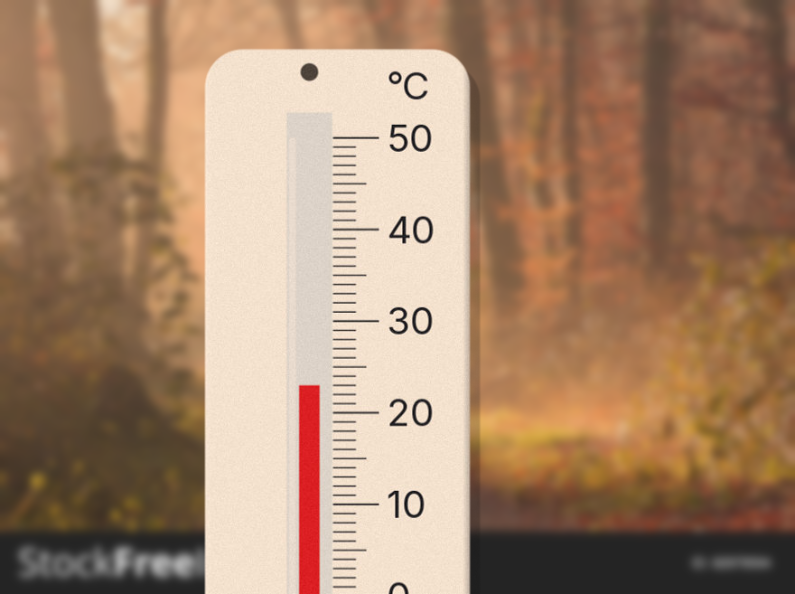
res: 23
